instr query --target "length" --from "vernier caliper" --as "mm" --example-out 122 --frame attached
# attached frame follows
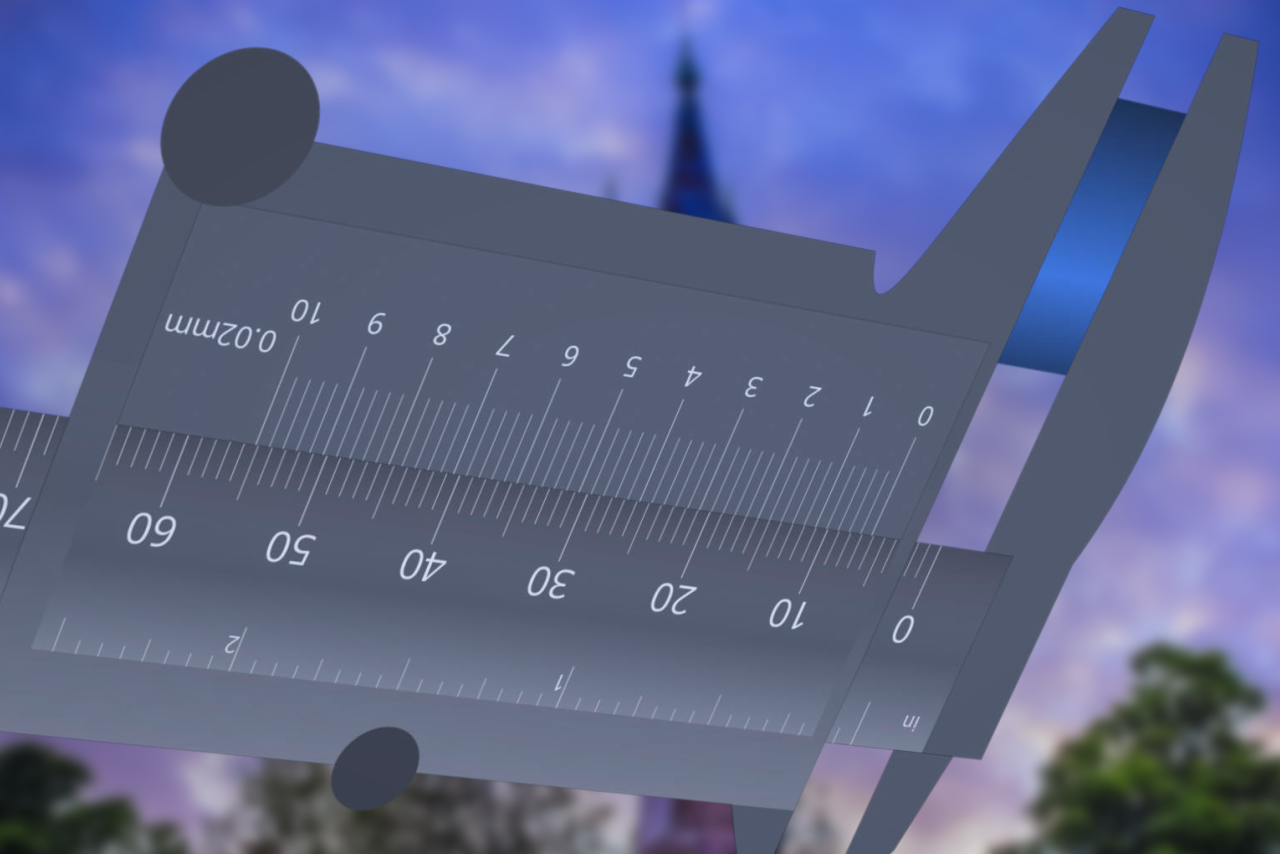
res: 6.2
